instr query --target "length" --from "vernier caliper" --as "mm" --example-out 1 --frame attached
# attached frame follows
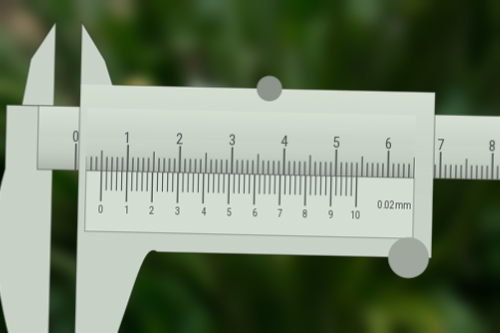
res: 5.0
